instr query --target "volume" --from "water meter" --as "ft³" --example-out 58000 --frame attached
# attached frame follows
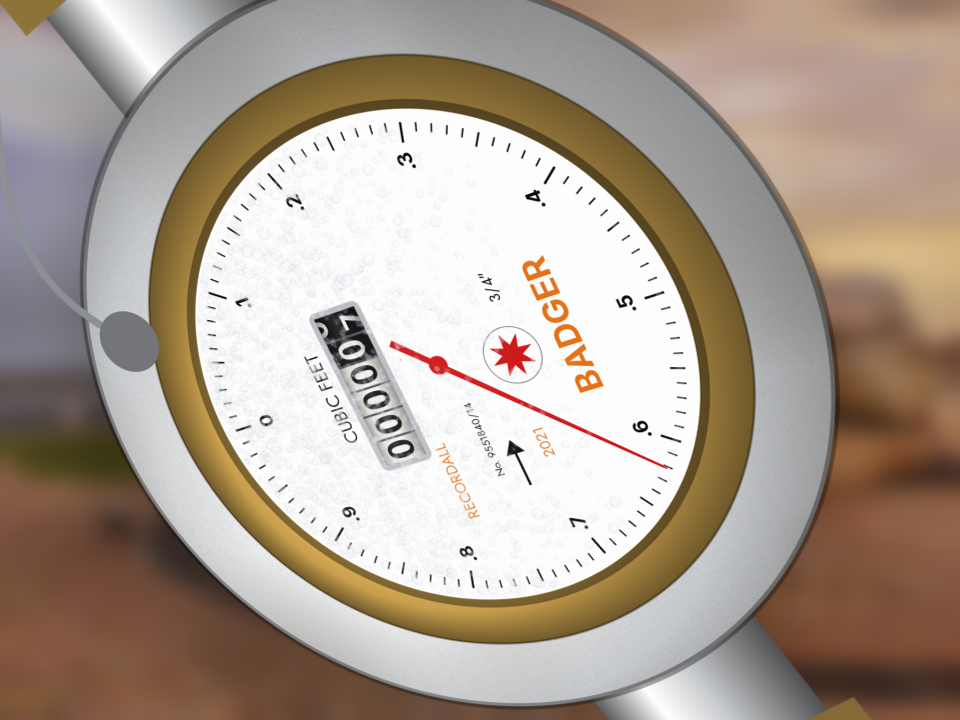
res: 6.62
